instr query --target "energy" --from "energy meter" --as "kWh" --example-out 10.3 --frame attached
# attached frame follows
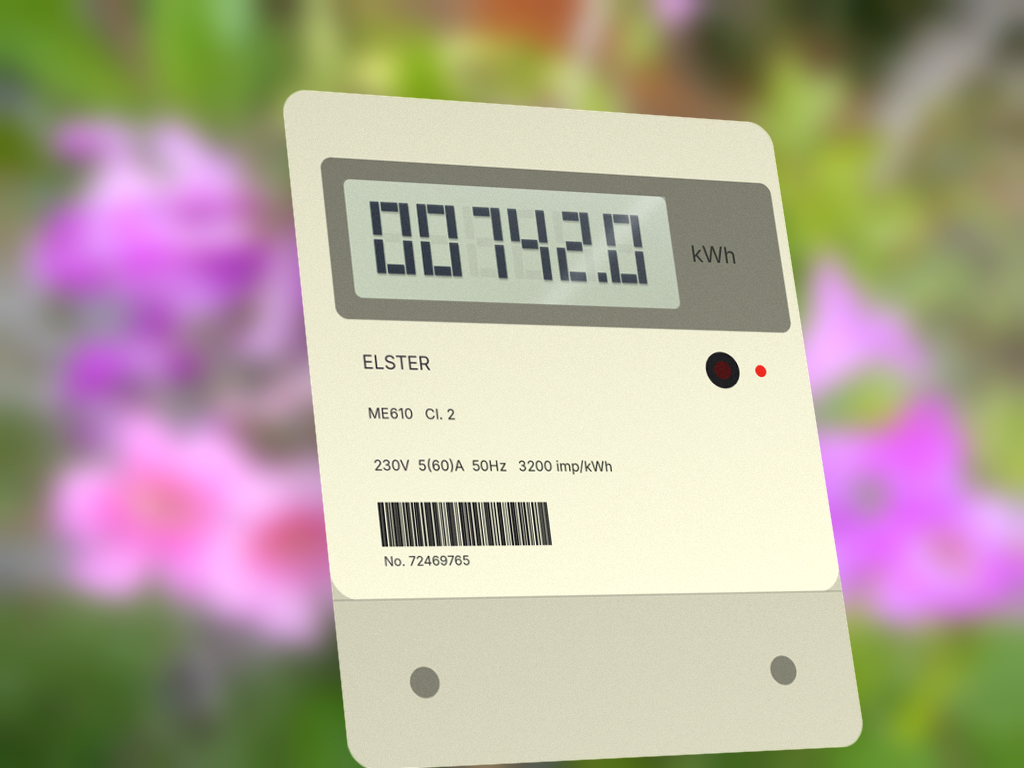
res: 742.0
